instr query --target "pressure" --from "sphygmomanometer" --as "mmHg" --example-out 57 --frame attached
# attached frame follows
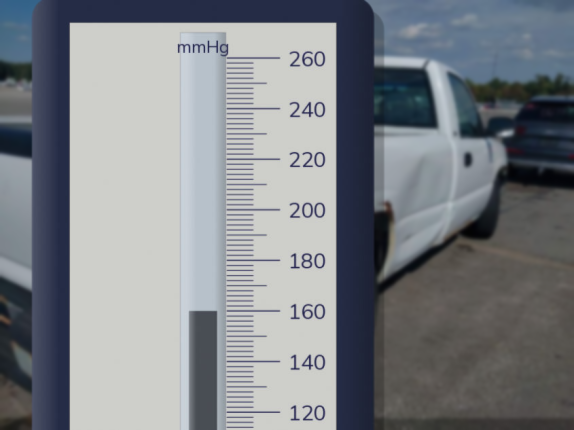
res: 160
